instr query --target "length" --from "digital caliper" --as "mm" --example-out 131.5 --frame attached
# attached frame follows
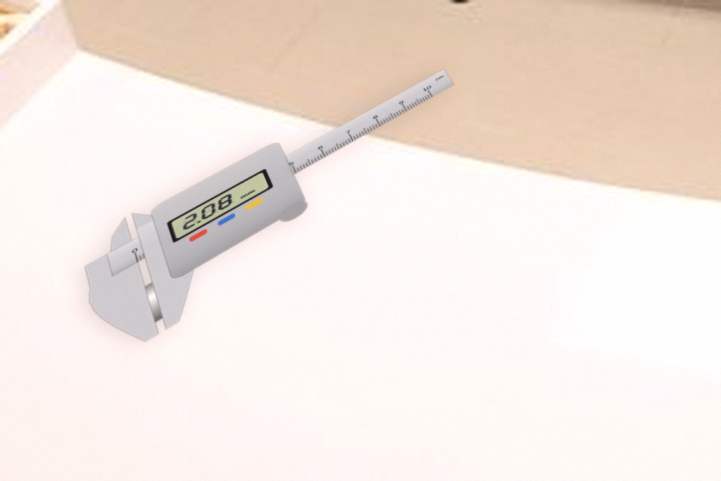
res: 2.08
